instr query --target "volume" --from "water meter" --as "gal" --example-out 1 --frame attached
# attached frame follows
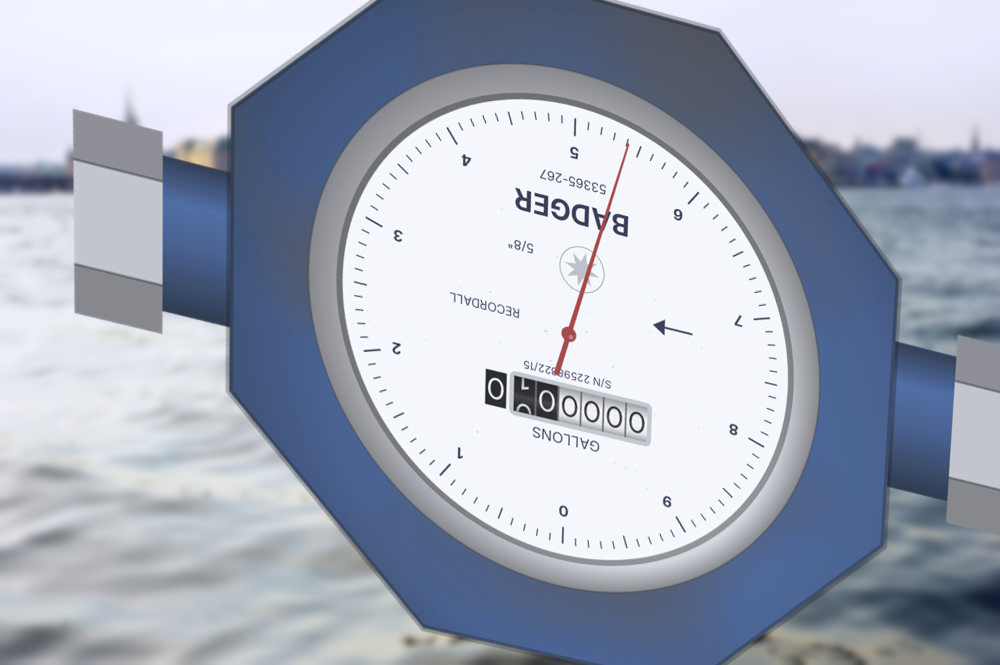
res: 5.4
